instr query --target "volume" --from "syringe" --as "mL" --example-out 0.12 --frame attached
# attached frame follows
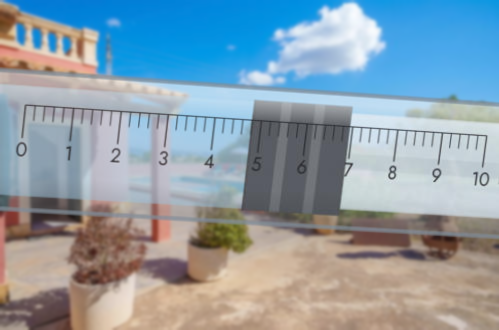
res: 4.8
